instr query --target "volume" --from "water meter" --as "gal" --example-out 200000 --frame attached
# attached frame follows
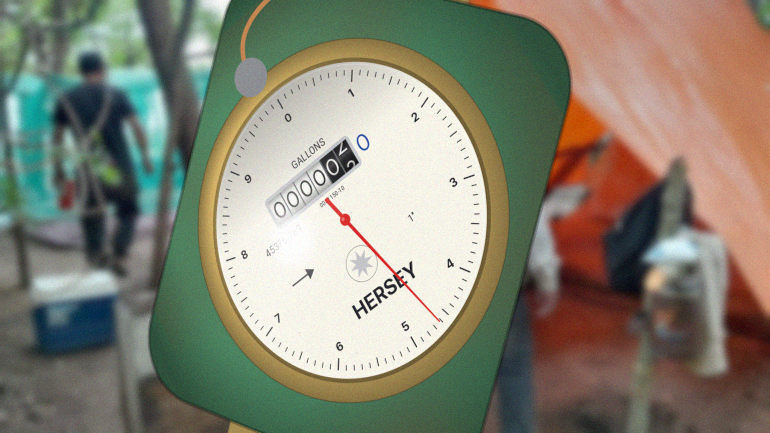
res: 24.6
